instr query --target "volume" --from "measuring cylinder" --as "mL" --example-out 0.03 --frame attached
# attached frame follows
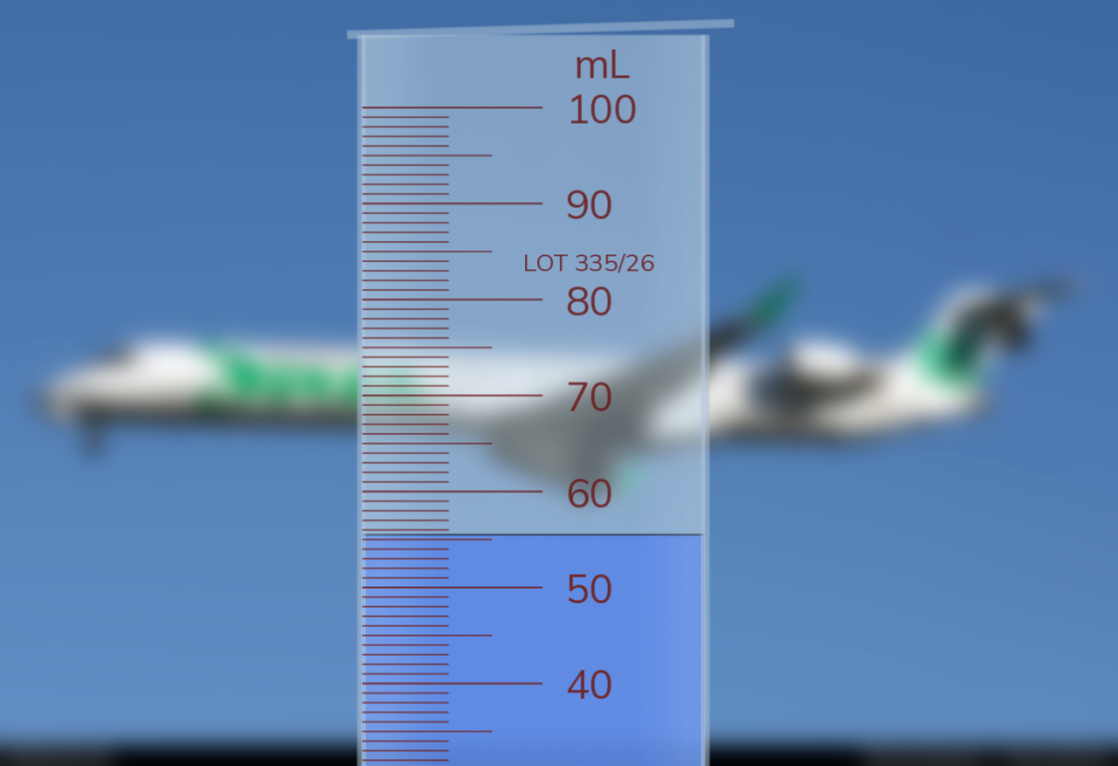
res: 55.5
